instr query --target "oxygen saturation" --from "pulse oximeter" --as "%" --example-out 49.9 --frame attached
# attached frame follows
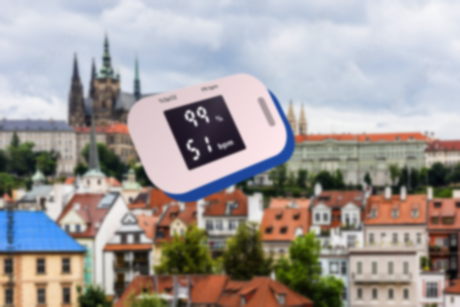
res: 99
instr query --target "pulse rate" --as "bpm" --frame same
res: 51
